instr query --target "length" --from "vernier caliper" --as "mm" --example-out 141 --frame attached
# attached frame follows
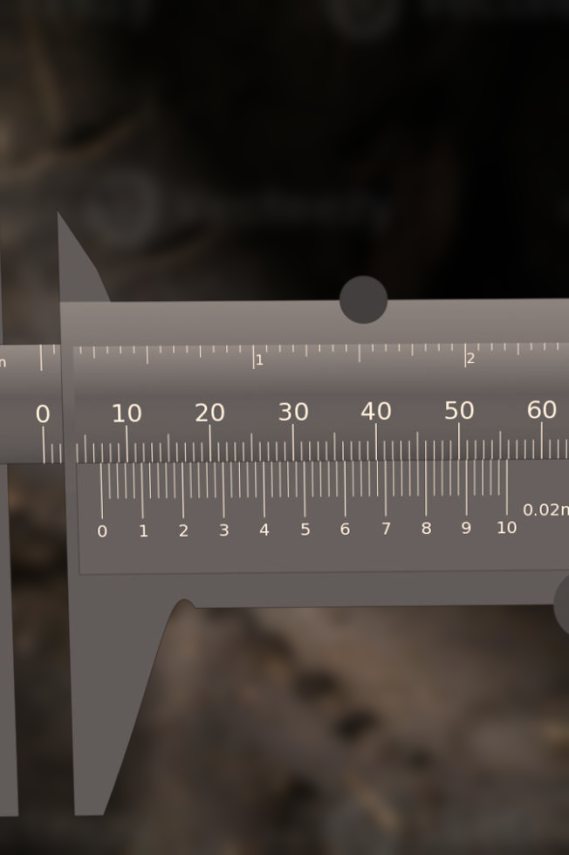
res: 6.8
